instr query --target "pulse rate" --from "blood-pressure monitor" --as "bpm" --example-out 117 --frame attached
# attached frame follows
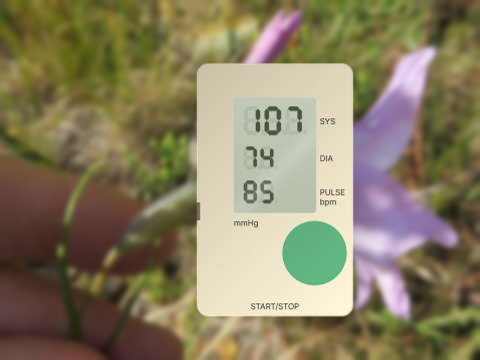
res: 85
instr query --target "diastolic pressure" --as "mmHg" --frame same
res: 74
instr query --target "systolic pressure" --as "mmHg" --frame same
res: 107
